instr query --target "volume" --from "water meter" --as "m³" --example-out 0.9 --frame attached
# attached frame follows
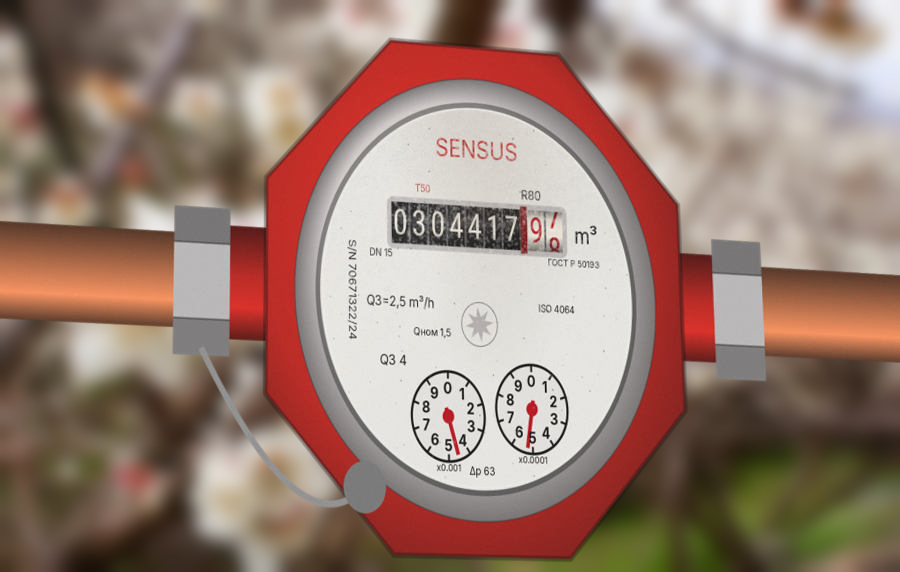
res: 304417.9745
